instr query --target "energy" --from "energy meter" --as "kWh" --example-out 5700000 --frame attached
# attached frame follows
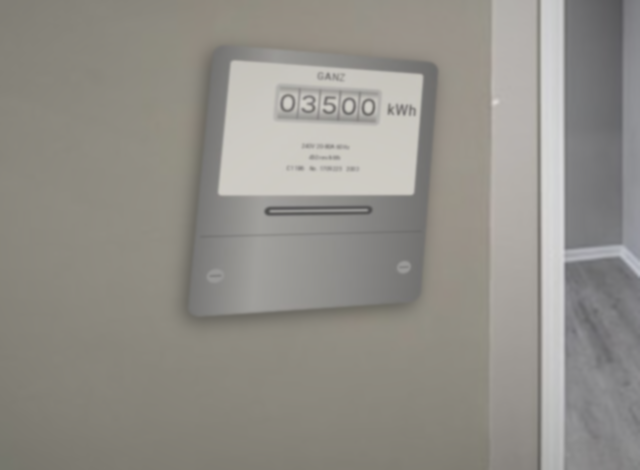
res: 3500
